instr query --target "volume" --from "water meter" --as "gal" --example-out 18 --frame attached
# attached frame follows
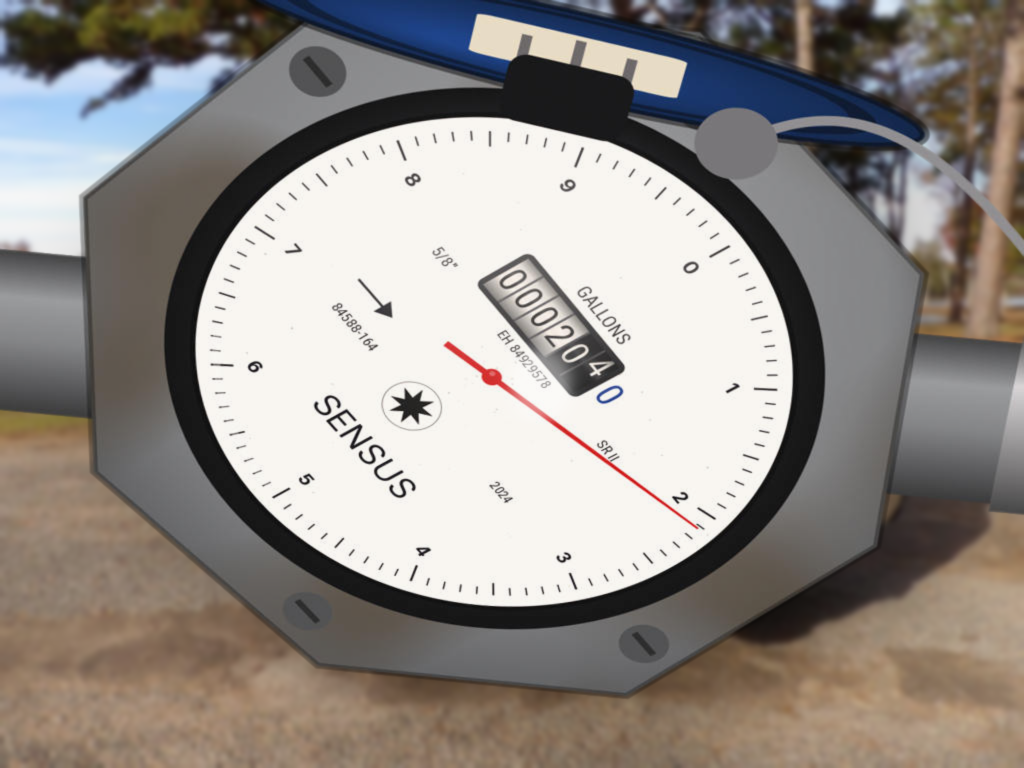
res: 2042.1
